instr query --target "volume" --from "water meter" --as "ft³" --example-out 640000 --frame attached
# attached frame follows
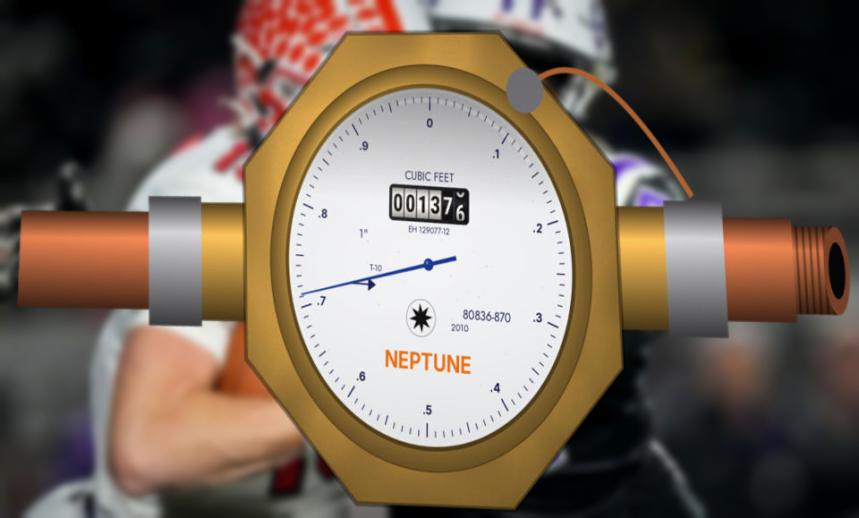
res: 1375.71
